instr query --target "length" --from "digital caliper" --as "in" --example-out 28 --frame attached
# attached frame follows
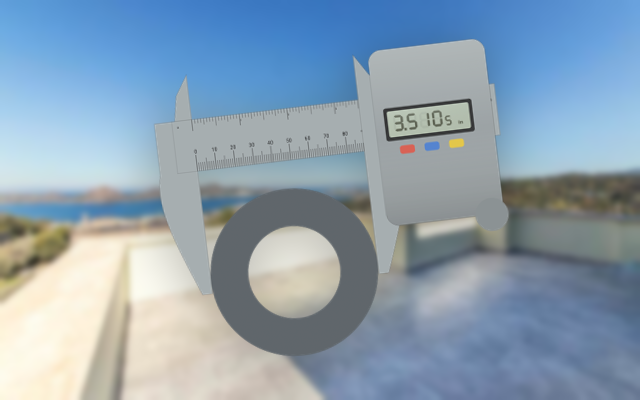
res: 3.5105
